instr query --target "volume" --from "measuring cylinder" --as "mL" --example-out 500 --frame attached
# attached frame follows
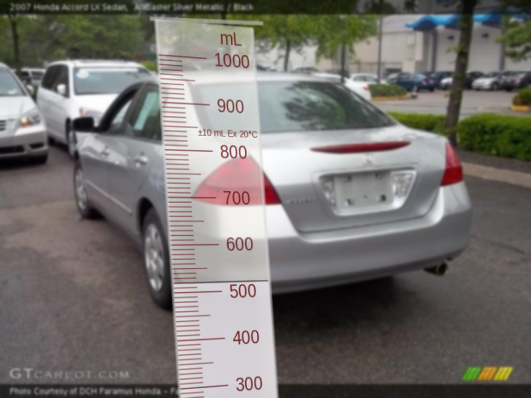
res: 520
